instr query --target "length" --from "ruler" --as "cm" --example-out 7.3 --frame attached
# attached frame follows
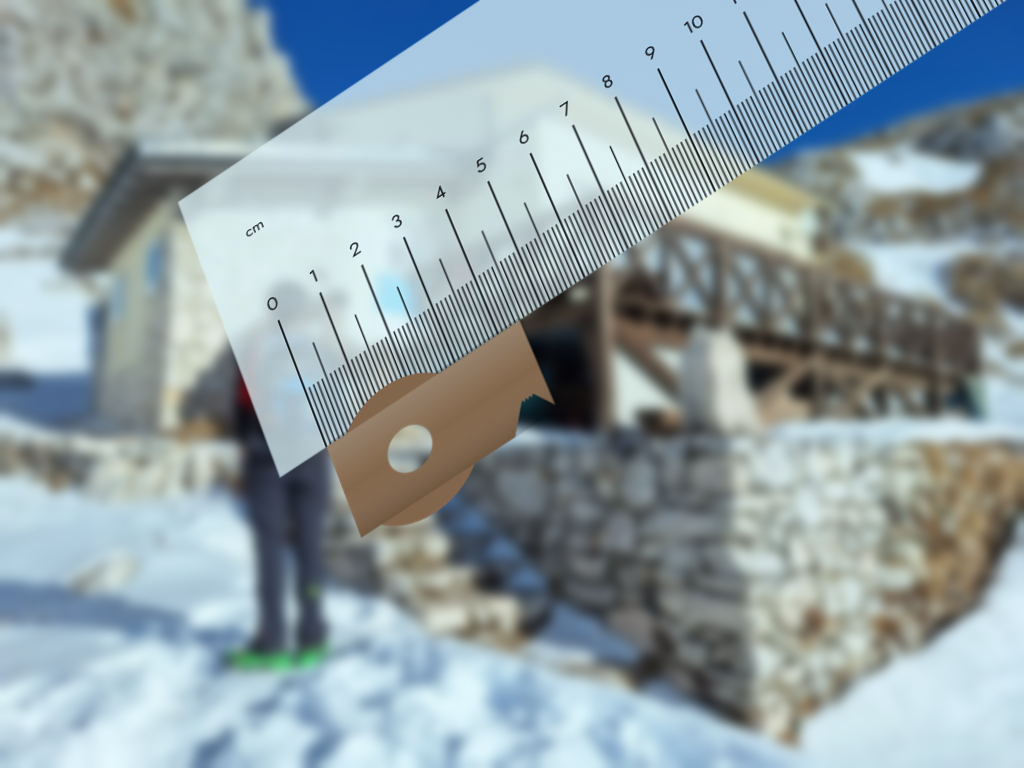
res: 4.5
